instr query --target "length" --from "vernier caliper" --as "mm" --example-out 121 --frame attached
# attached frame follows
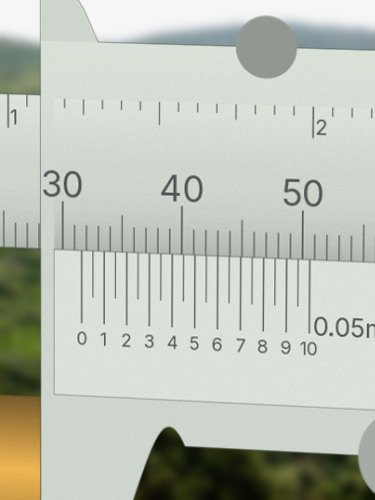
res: 31.6
